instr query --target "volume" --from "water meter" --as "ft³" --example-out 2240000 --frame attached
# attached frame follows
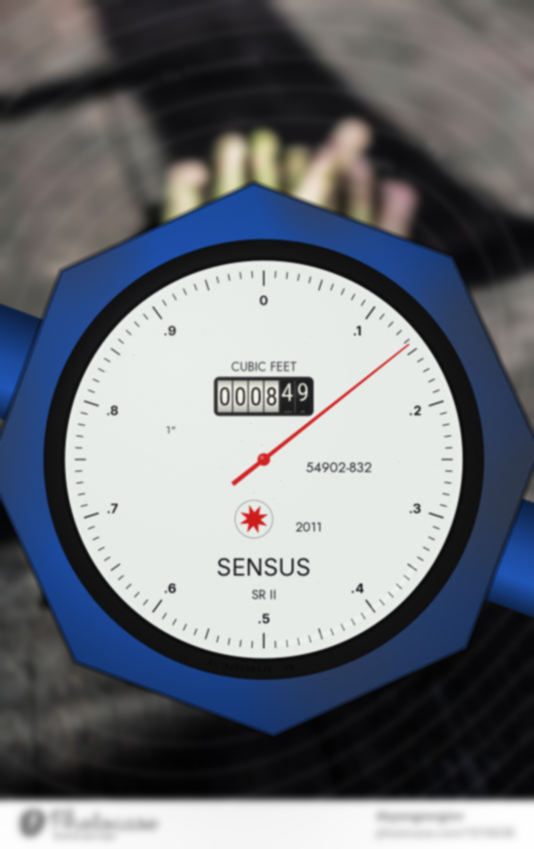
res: 849.14
